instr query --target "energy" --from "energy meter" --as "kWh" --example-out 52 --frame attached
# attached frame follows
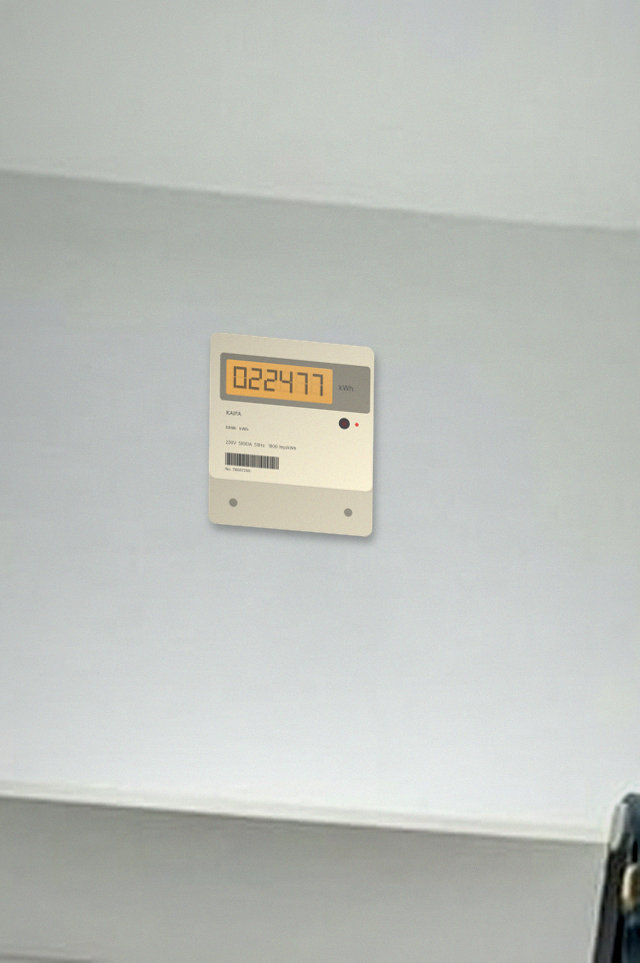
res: 22477
